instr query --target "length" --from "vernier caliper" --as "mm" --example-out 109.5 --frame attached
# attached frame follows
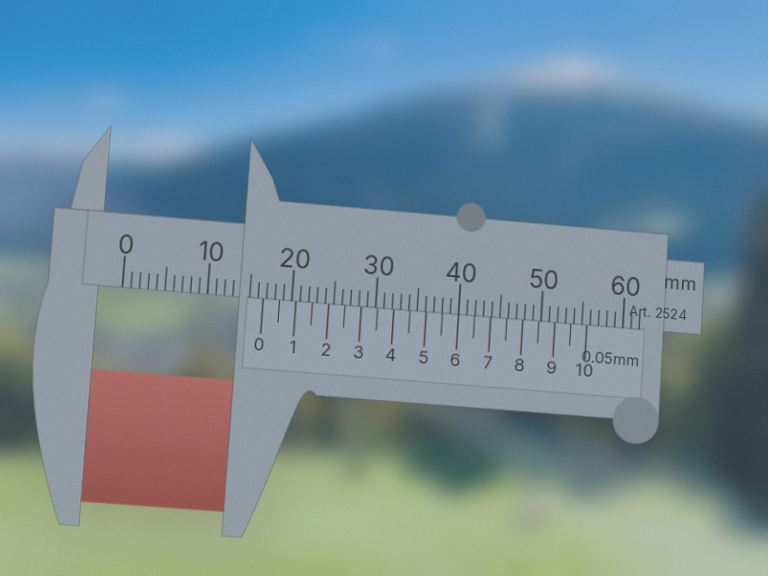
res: 16.6
